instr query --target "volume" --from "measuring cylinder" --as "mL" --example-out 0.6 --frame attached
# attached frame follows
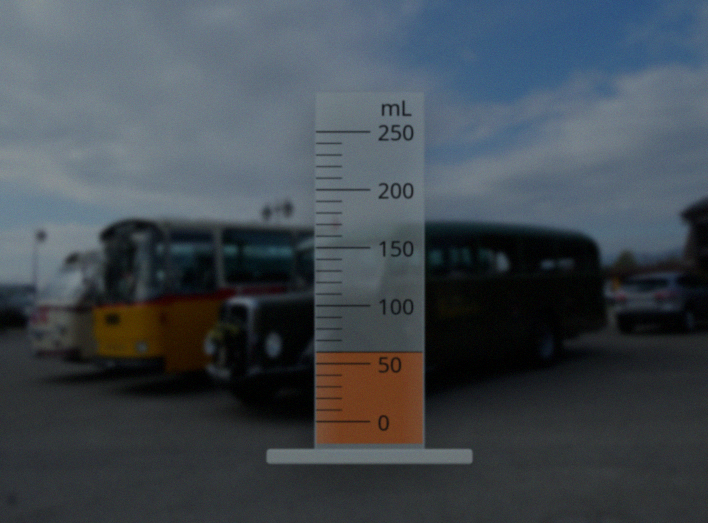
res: 60
